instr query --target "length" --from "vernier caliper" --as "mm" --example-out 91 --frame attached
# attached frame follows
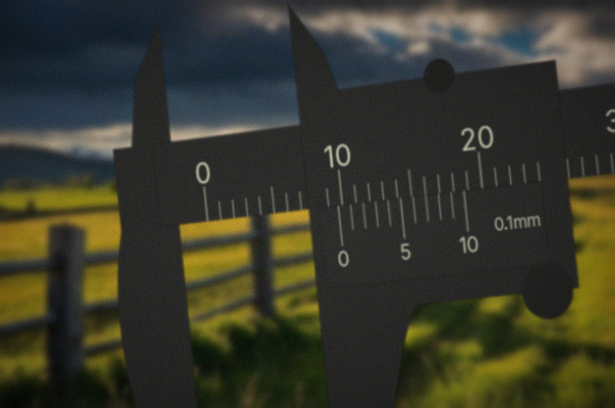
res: 9.7
